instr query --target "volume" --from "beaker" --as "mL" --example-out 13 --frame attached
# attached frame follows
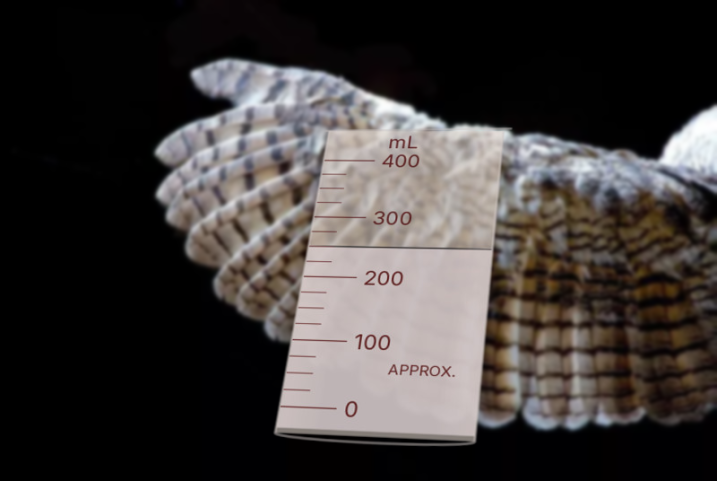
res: 250
